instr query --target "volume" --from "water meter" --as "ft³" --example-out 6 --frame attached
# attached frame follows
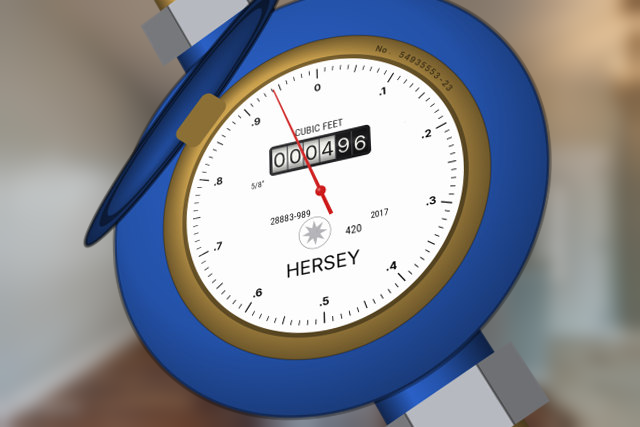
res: 495.94
